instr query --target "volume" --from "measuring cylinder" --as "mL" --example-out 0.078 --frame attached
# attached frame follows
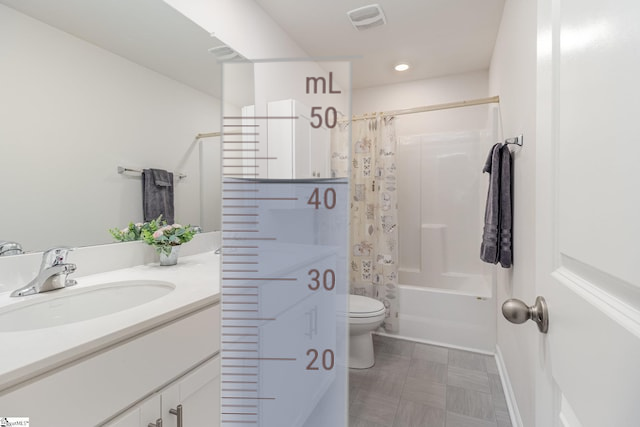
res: 42
